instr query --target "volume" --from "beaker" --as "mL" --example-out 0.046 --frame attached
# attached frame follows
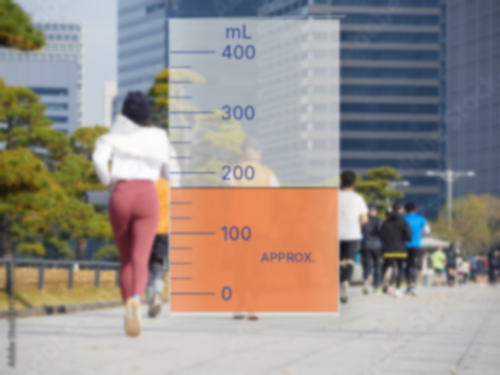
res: 175
